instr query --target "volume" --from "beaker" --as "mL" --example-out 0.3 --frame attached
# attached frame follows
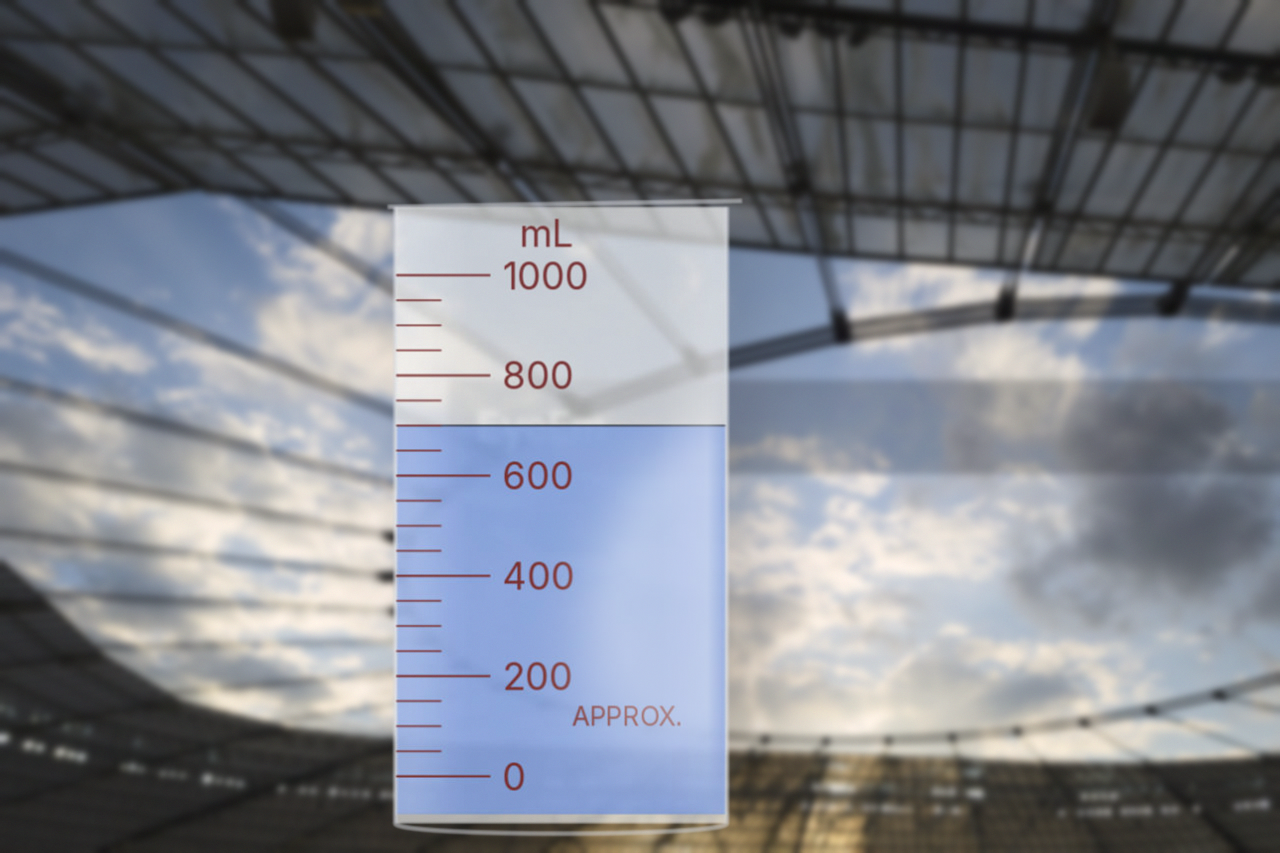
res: 700
